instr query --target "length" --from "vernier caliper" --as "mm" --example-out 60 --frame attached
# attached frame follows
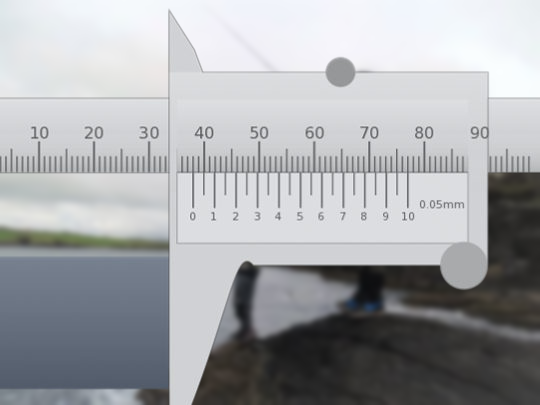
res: 38.0
